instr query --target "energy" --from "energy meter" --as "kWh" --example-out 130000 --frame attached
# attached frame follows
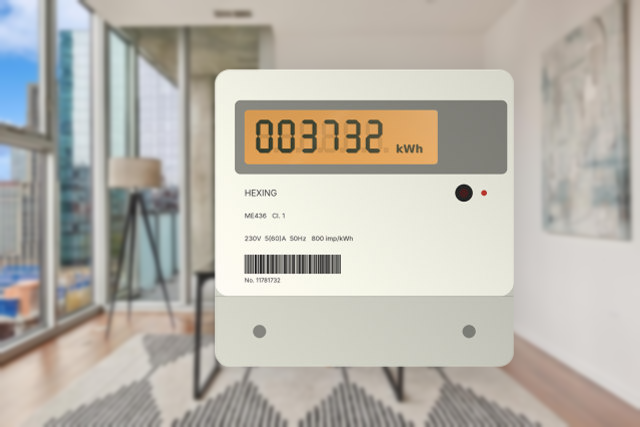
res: 3732
